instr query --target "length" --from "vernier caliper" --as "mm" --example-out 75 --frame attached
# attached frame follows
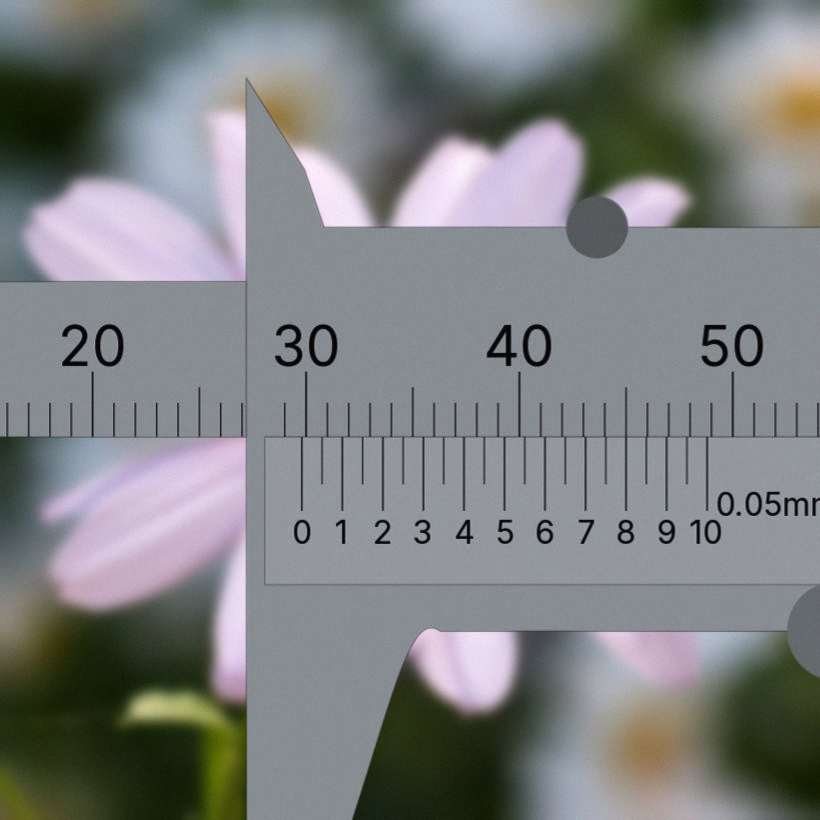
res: 29.8
